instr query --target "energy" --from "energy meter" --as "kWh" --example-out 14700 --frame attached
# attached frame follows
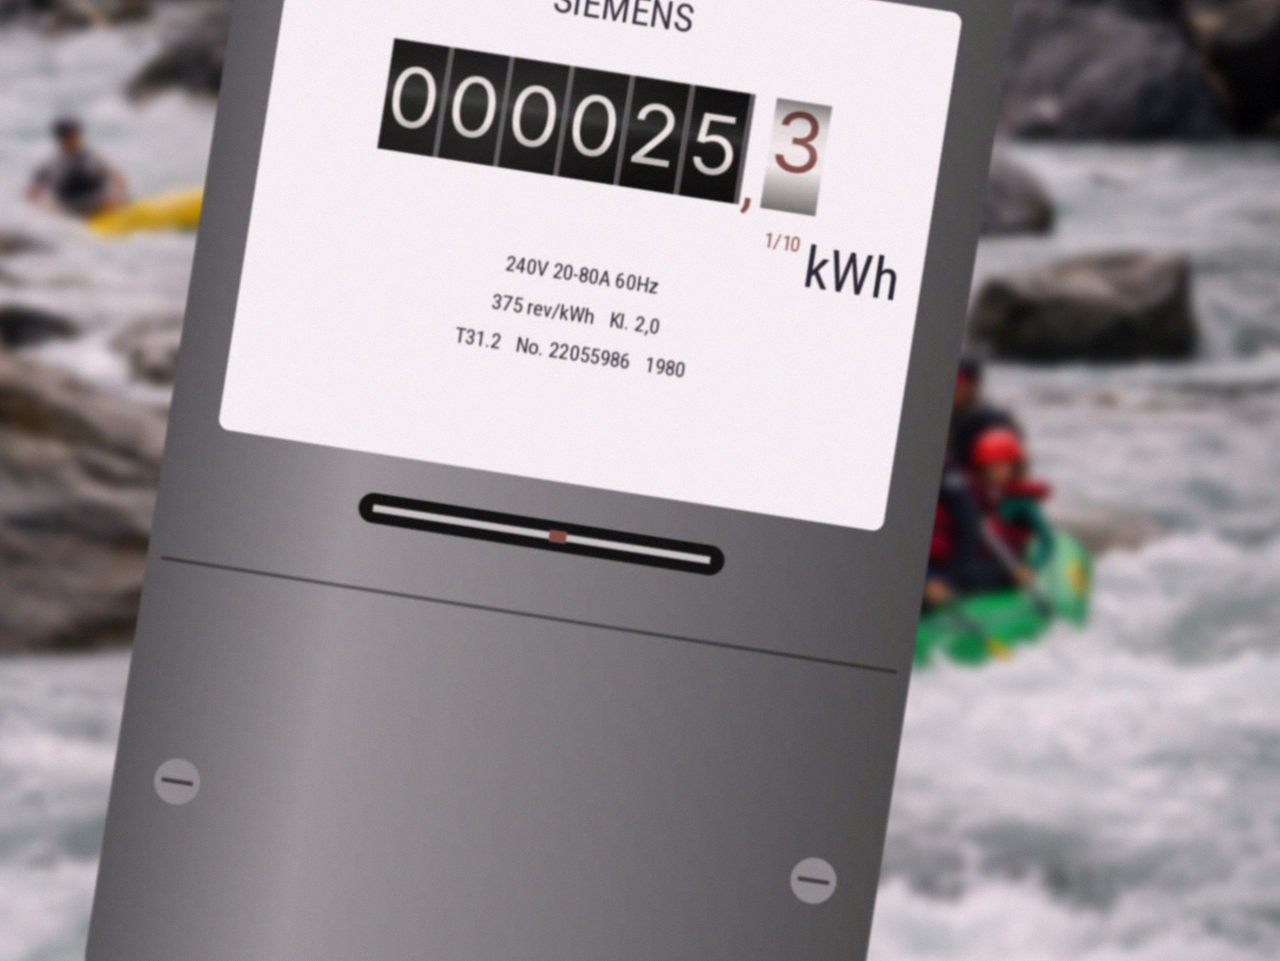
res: 25.3
